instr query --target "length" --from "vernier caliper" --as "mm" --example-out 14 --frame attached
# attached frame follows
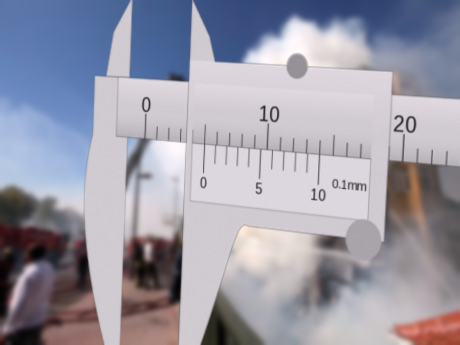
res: 5.0
